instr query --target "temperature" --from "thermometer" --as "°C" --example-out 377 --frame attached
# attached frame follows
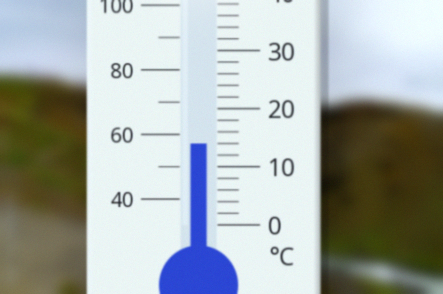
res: 14
